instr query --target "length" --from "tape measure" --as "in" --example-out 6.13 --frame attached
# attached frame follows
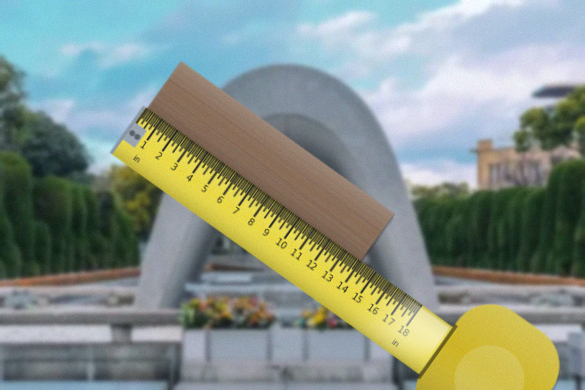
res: 14
